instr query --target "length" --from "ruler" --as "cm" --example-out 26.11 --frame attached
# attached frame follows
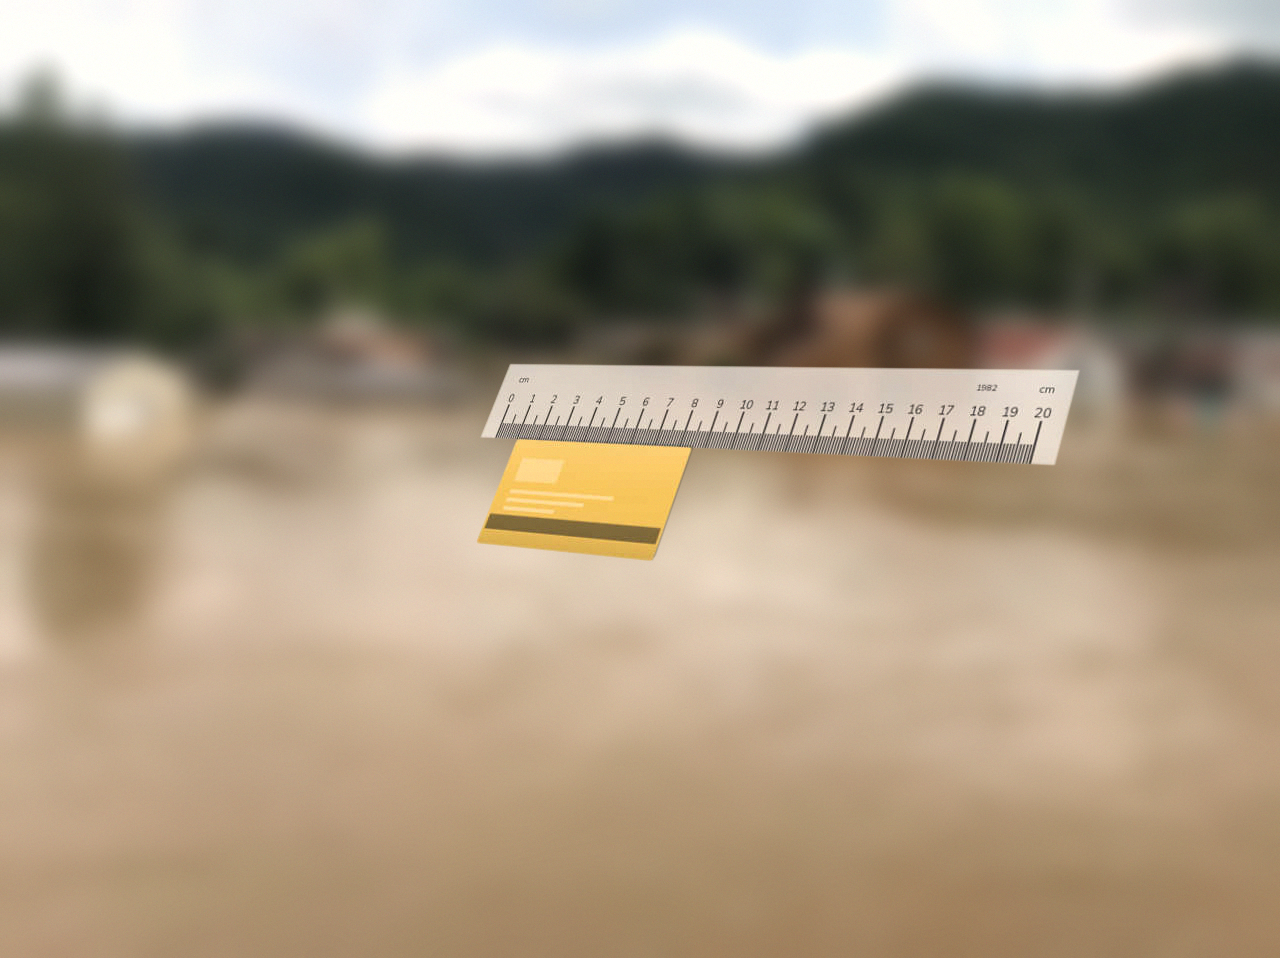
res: 7.5
